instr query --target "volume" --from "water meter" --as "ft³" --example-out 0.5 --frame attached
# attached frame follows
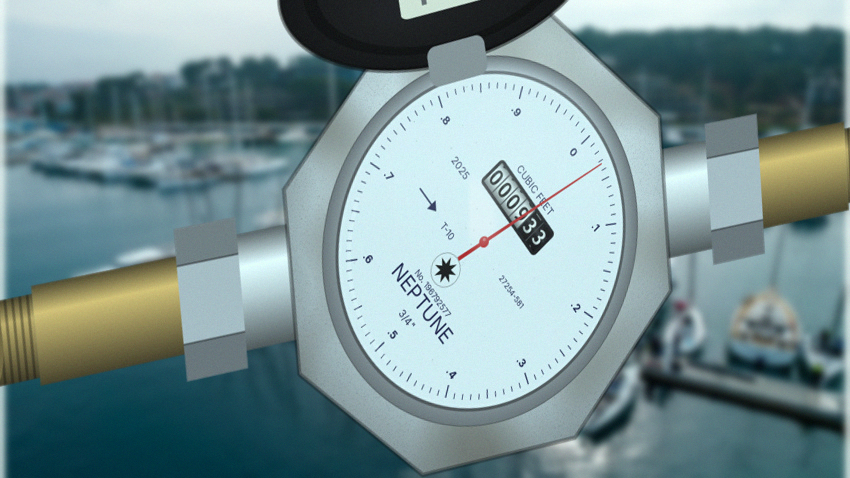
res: 933.03
